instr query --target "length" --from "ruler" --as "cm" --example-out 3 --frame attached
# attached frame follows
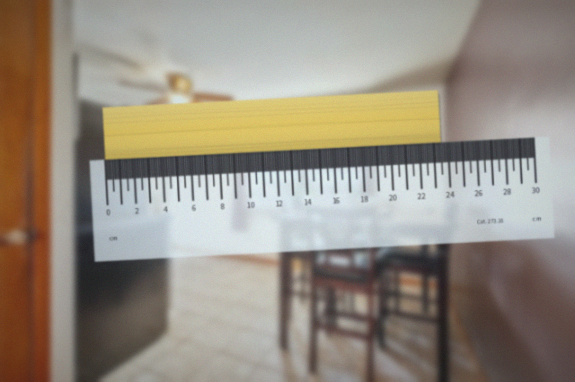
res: 23.5
